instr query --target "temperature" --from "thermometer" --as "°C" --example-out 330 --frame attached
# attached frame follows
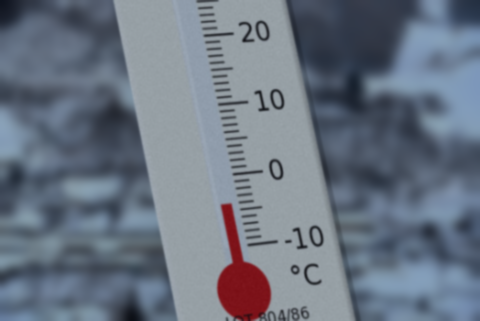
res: -4
